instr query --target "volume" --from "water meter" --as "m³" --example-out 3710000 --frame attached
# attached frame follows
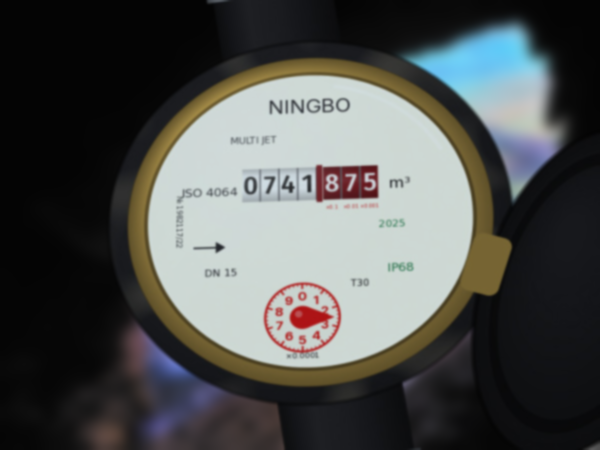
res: 741.8752
